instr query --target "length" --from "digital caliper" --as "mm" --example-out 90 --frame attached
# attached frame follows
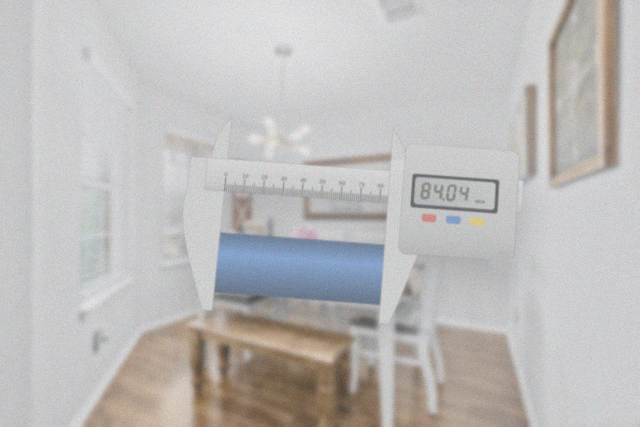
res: 84.04
